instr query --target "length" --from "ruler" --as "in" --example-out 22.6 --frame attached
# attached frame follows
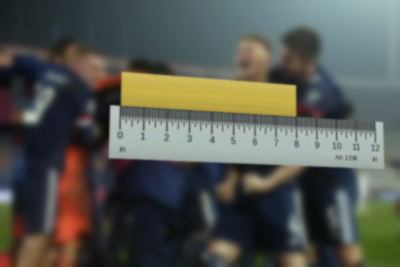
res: 8
